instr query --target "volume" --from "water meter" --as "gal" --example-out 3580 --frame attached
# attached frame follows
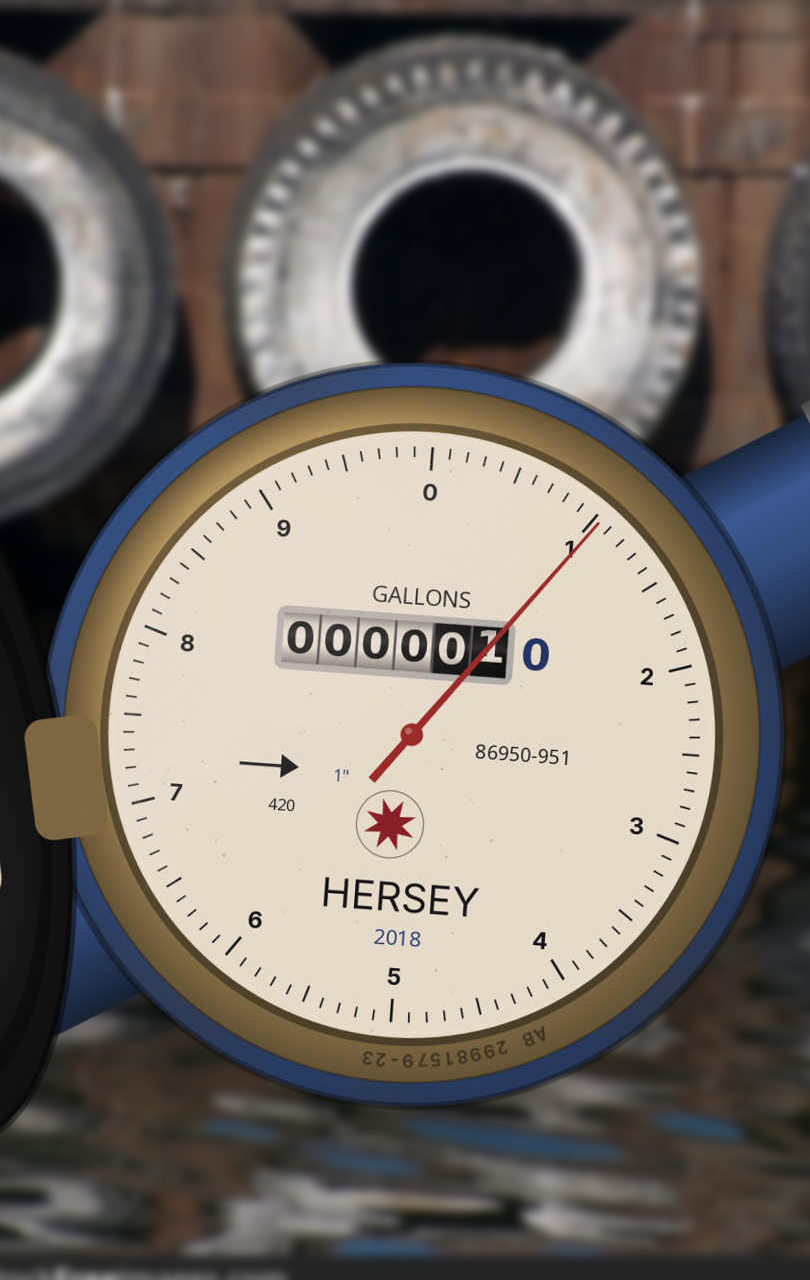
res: 11.0
